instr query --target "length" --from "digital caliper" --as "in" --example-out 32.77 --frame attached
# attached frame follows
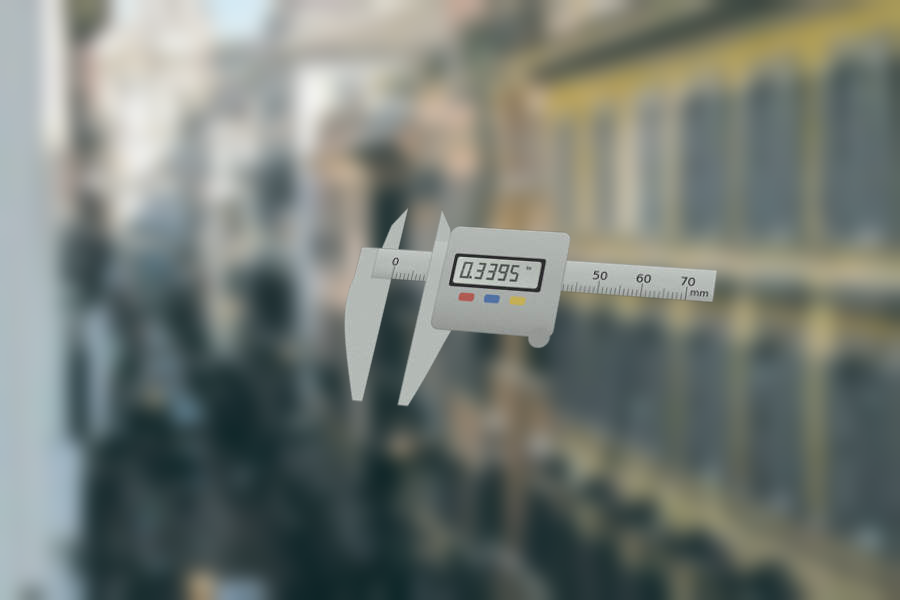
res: 0.3395
